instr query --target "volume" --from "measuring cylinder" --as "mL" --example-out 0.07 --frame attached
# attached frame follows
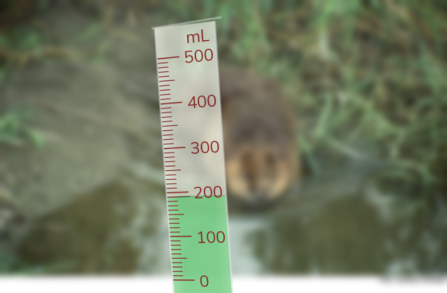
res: 190
